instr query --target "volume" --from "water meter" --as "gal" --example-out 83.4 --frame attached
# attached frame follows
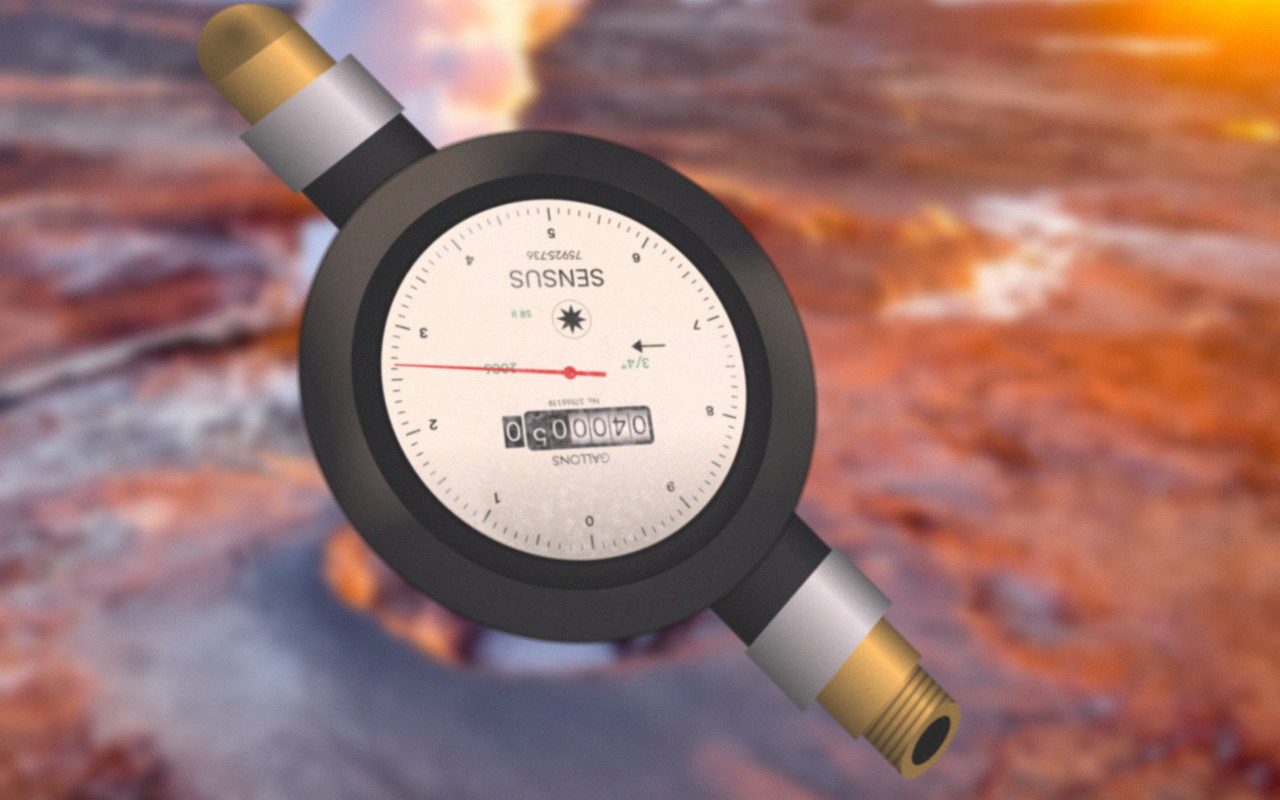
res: 400052.6
